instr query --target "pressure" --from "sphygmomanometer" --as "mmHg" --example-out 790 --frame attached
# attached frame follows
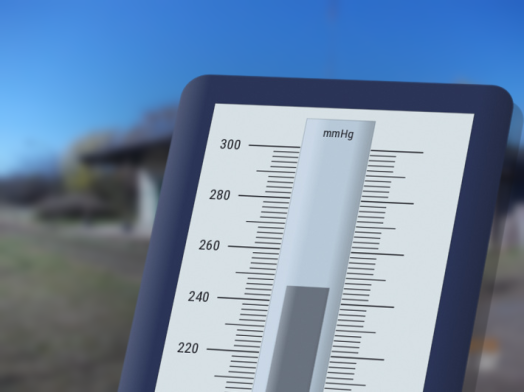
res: 246
